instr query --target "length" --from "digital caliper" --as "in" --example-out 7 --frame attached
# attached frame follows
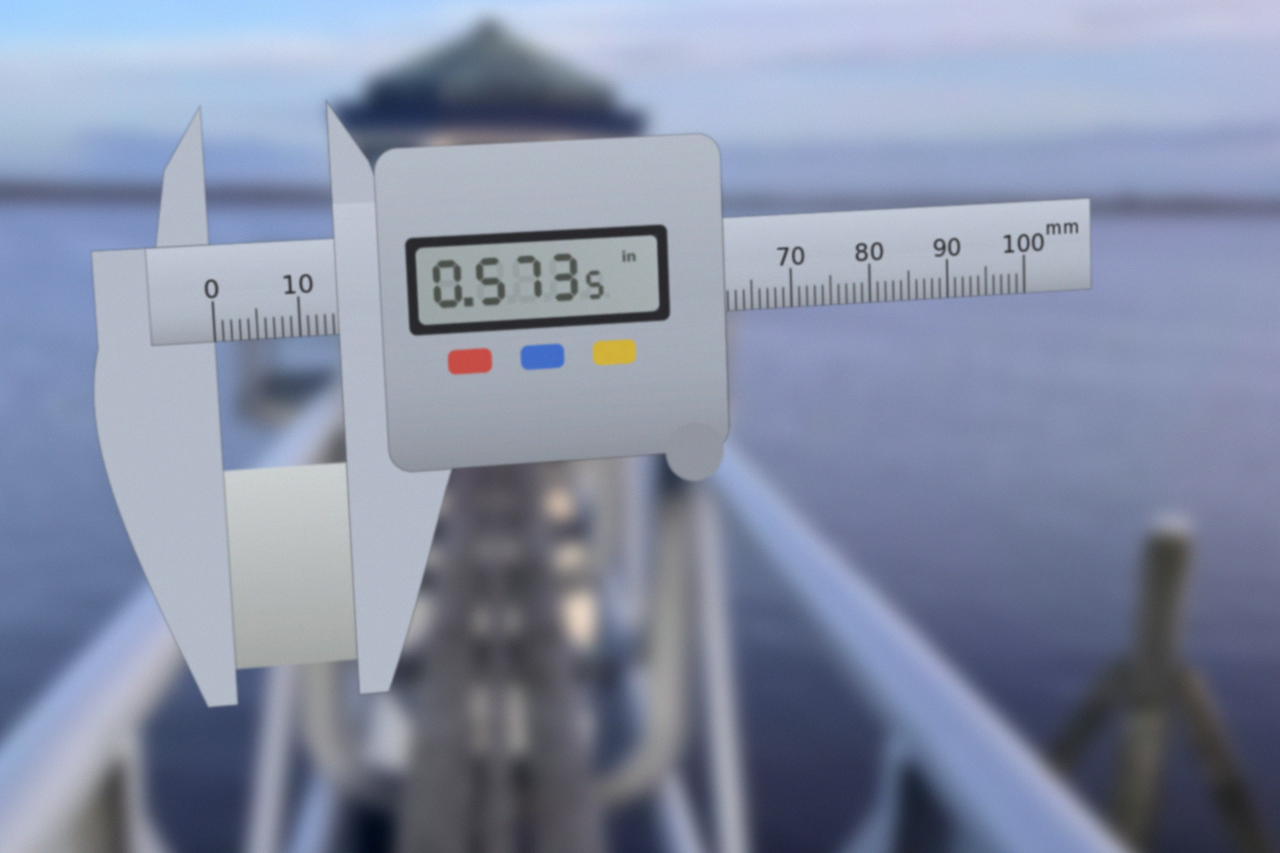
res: 0.5735
